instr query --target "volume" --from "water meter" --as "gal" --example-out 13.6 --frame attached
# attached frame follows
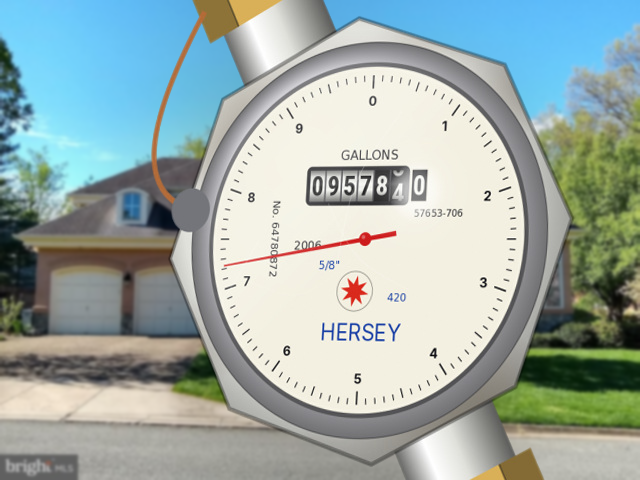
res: 957837.2
